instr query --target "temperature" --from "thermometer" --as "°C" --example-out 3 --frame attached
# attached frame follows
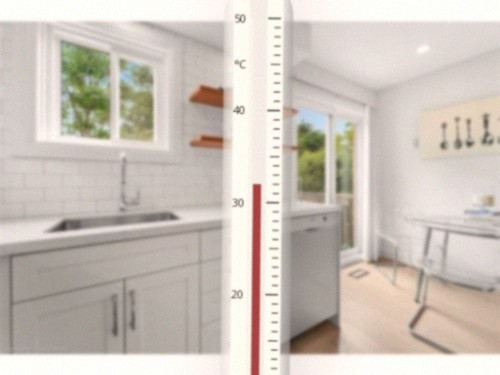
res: 32
